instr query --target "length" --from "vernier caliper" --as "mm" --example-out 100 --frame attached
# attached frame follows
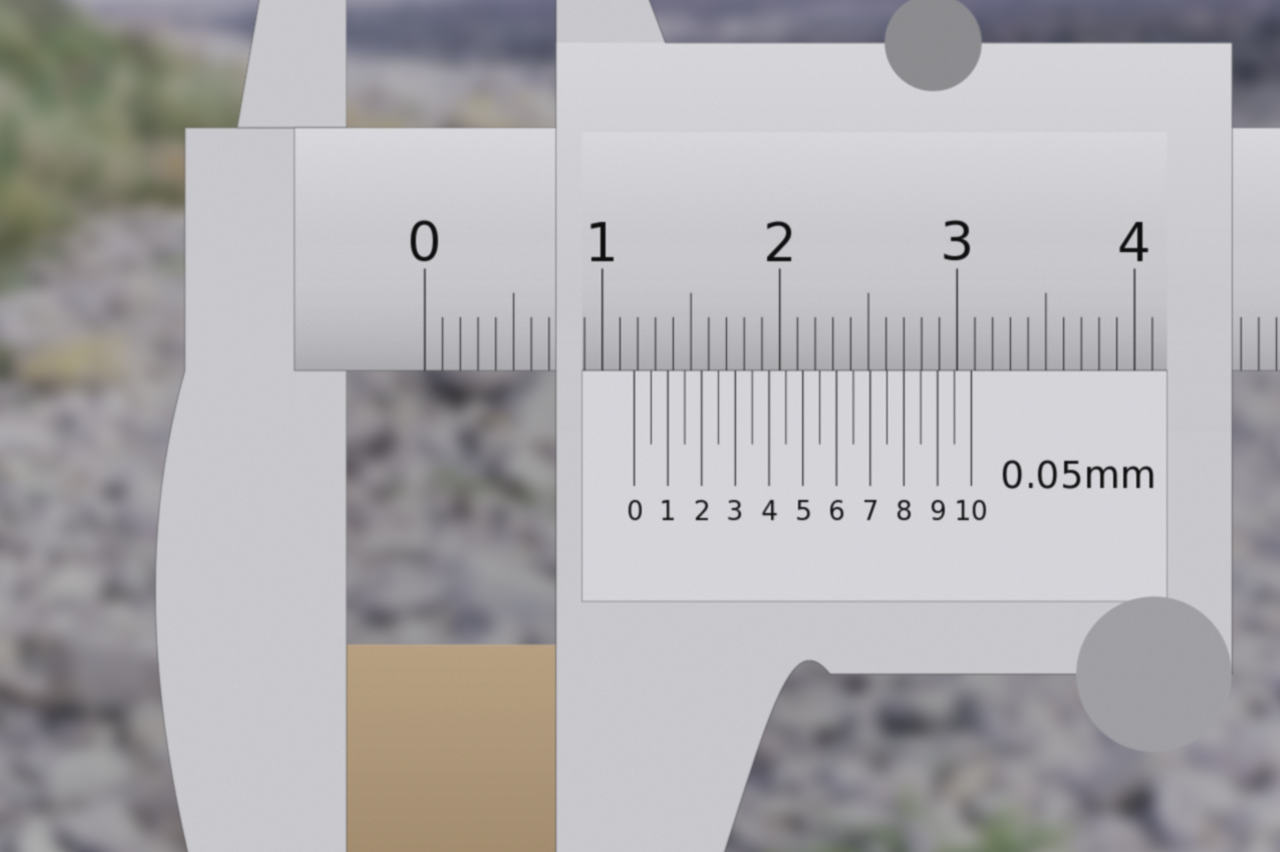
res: 11.8
